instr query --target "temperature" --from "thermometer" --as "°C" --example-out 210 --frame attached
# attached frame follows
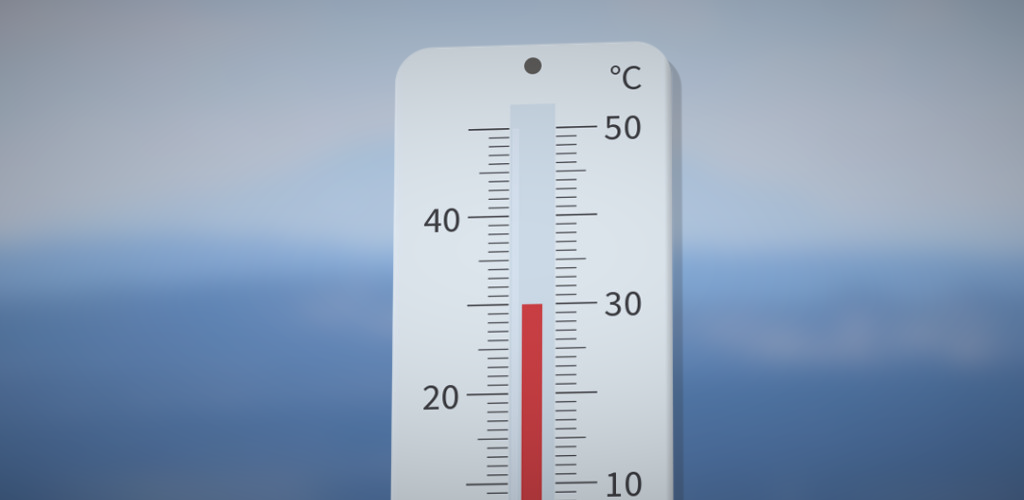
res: 30
